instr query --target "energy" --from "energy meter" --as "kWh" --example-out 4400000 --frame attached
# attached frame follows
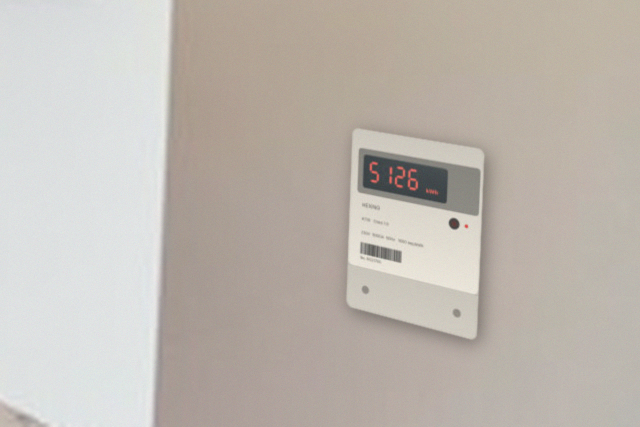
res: 5126
